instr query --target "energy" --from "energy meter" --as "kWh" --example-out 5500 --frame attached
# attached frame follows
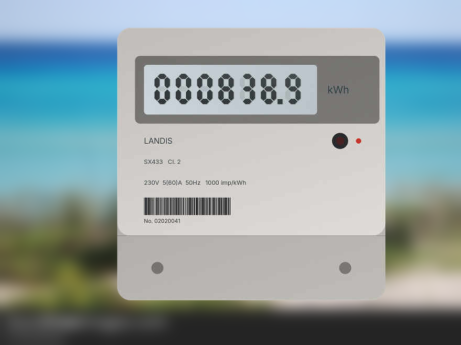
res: 838.9
